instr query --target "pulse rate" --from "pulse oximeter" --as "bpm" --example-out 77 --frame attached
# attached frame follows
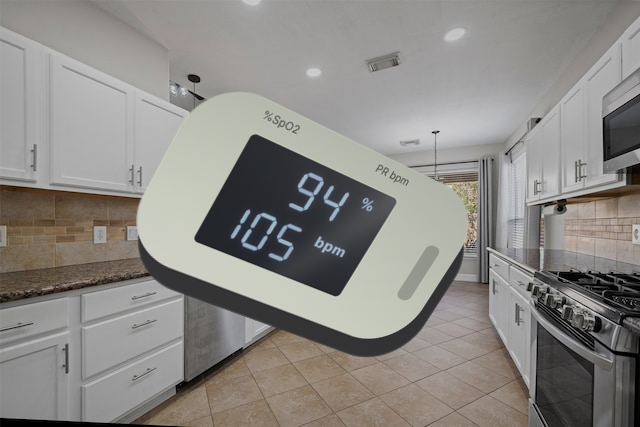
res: 105
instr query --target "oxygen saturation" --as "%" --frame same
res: 94
